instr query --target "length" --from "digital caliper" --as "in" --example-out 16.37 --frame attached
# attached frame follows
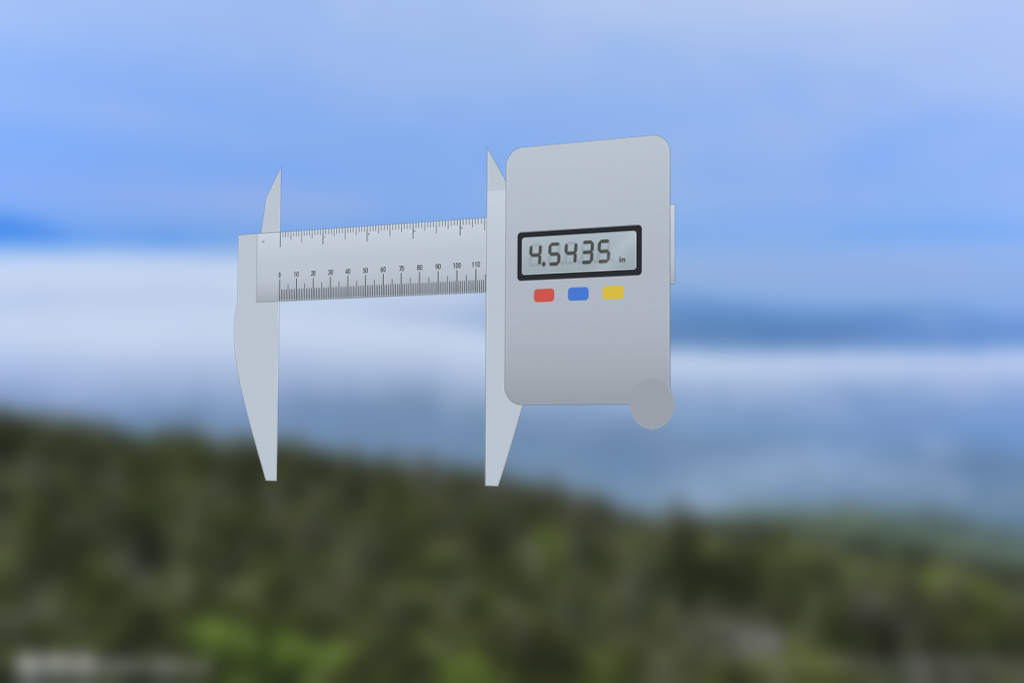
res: 4.5435
